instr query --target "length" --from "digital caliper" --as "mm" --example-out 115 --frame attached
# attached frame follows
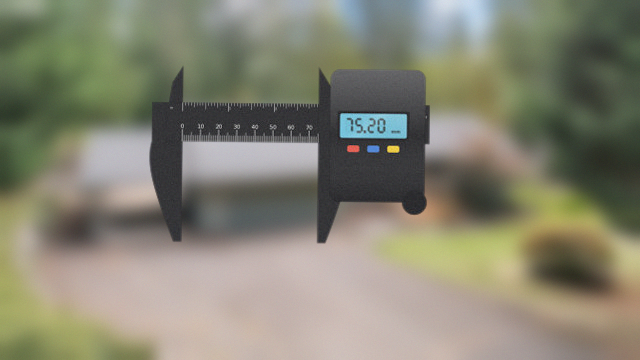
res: 75.20
